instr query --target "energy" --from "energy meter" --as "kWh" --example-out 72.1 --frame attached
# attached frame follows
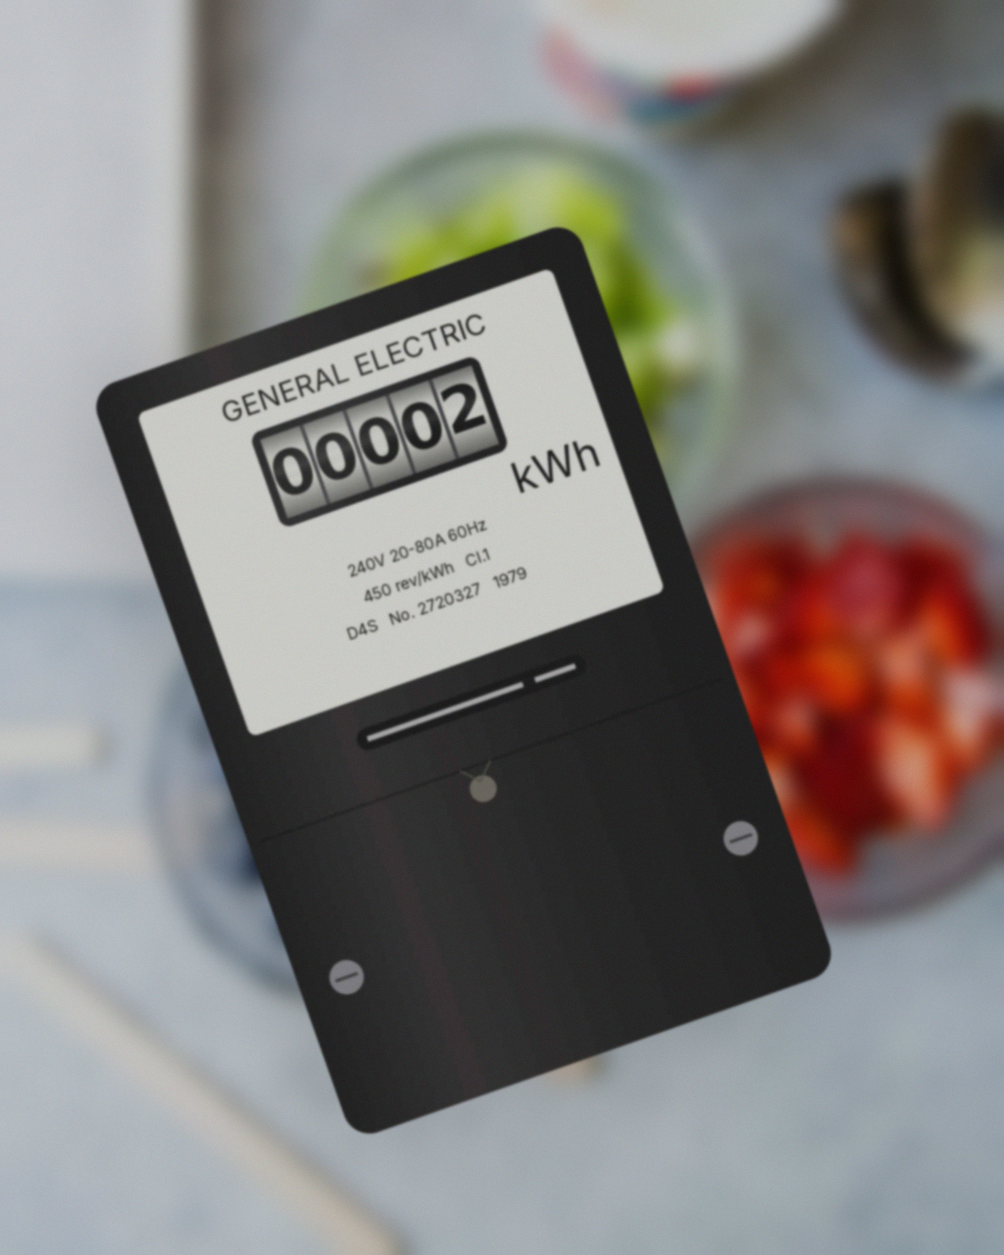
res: 2
